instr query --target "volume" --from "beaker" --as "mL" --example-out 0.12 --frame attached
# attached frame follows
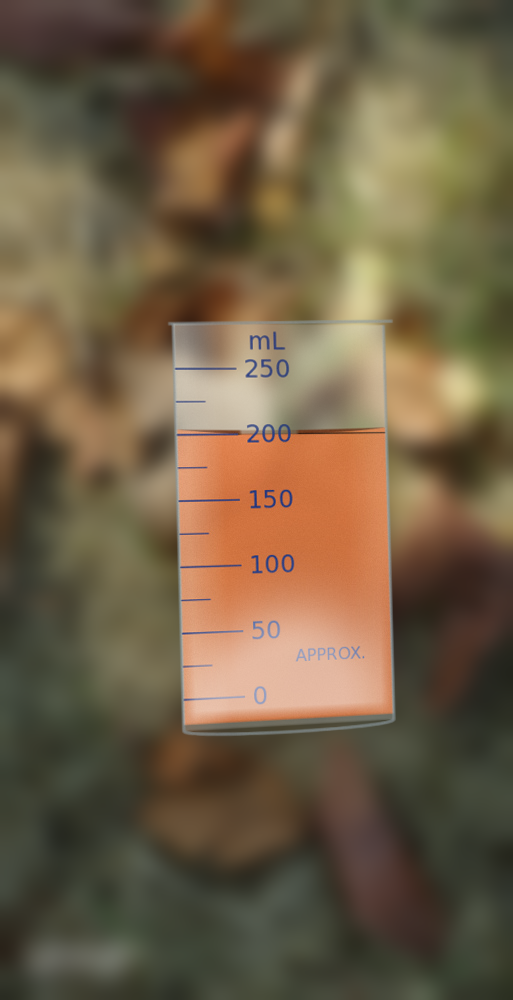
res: 200
